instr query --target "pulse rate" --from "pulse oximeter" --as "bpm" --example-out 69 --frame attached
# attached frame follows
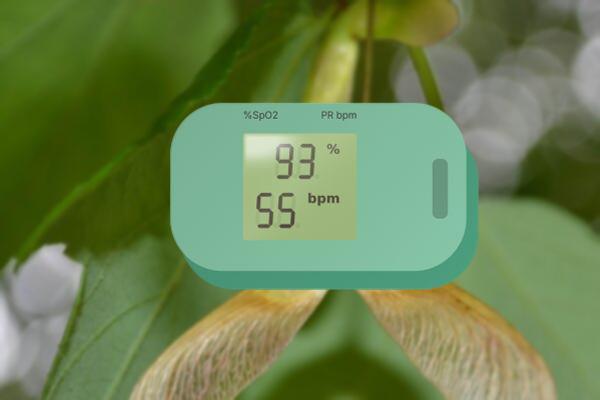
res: 55
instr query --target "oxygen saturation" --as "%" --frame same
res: 93
